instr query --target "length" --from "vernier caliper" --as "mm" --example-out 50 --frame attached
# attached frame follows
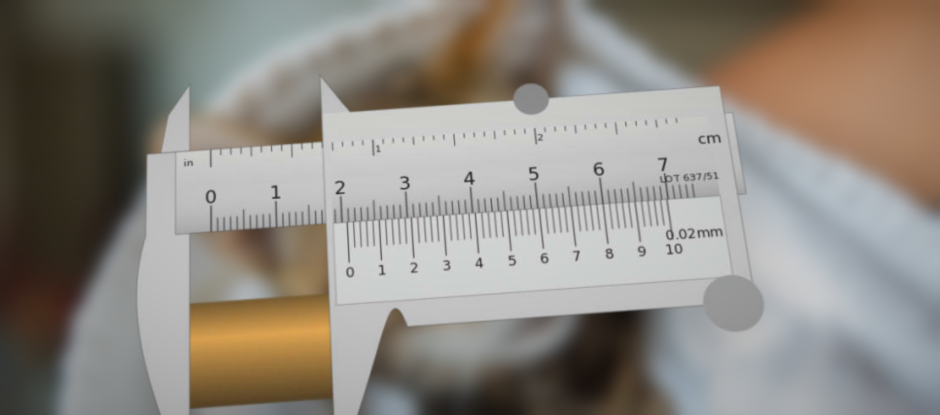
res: 20.8
